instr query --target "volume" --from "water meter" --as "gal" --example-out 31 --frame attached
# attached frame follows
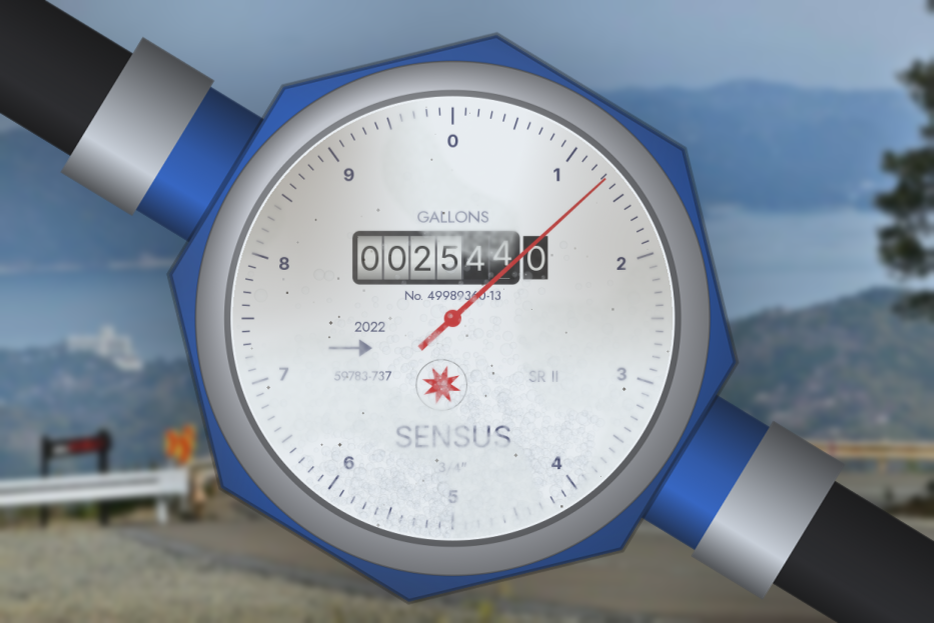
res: 25441.3
